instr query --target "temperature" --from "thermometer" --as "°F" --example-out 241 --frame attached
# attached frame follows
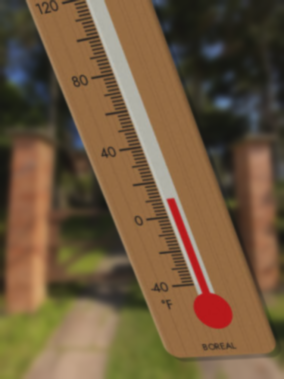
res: 10
